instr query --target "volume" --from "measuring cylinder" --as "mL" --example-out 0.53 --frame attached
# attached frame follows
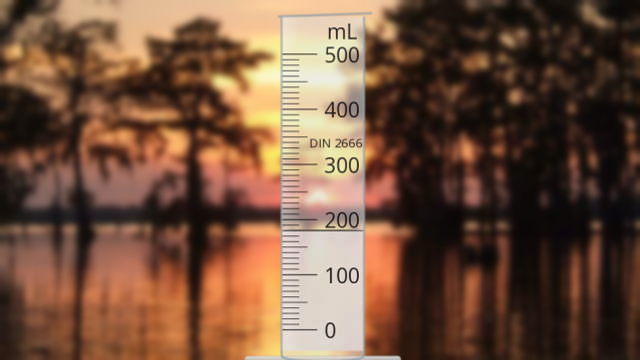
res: 180
